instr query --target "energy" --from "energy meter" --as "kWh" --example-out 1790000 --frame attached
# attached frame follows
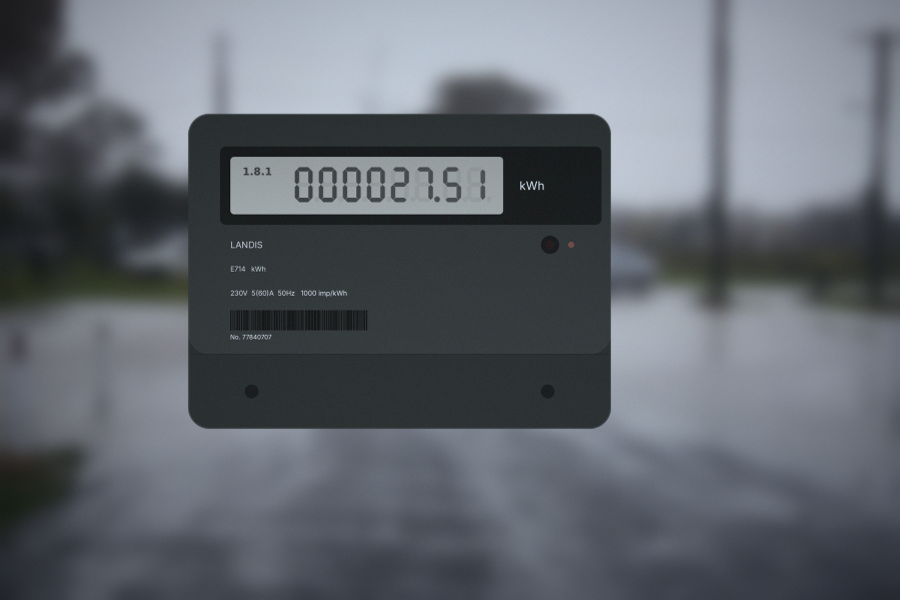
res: 27.51
